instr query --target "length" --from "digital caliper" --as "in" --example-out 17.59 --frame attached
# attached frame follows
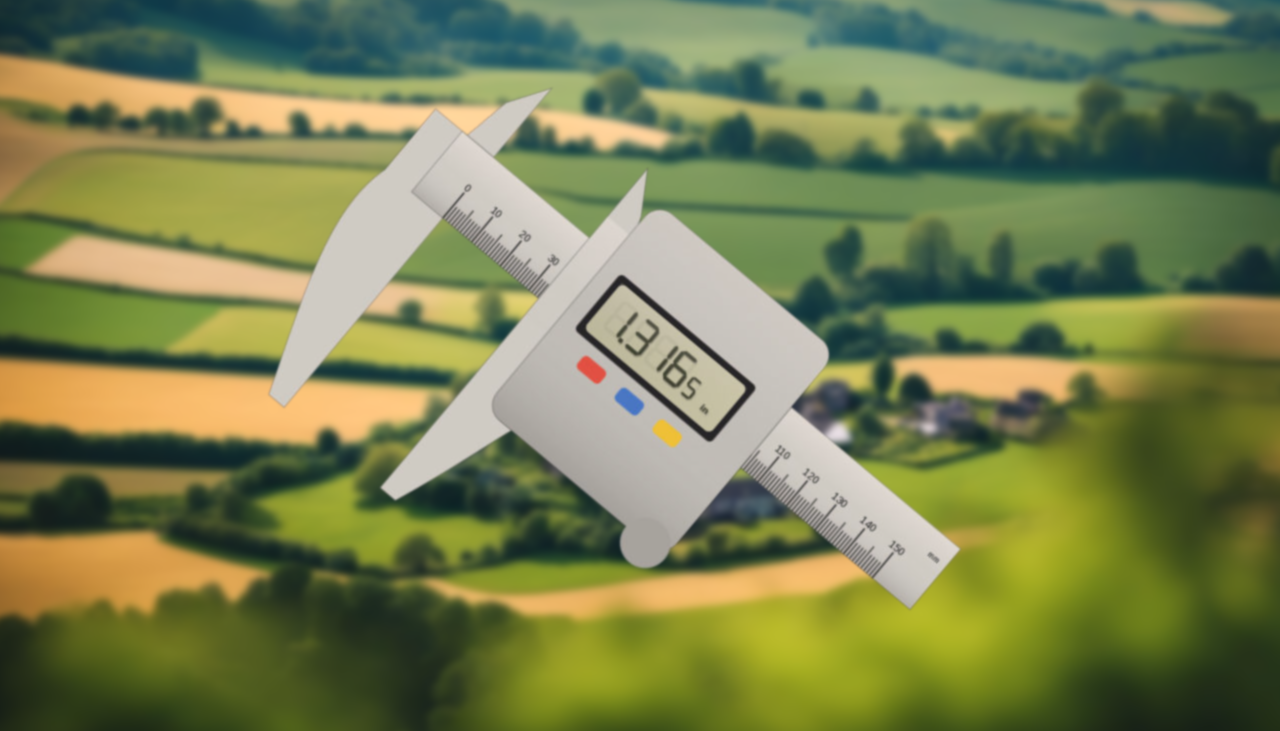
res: 1.3165
